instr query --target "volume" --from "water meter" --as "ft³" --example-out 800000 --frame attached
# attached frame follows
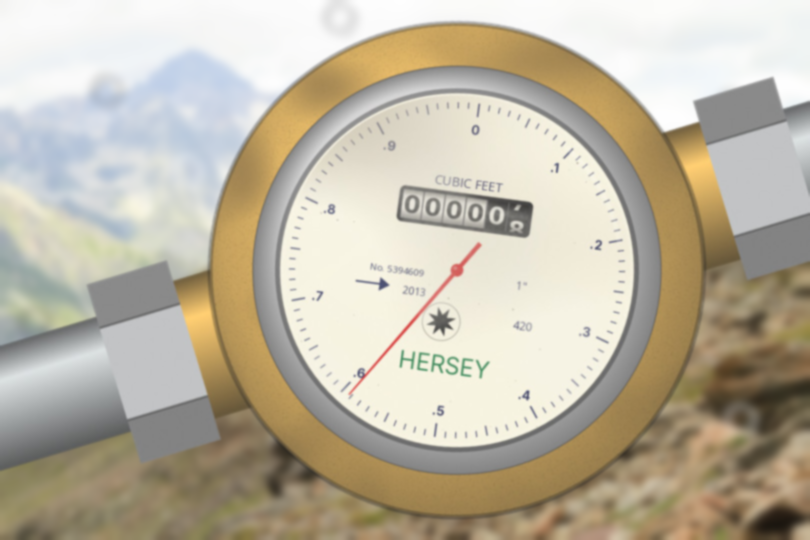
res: 7.59
